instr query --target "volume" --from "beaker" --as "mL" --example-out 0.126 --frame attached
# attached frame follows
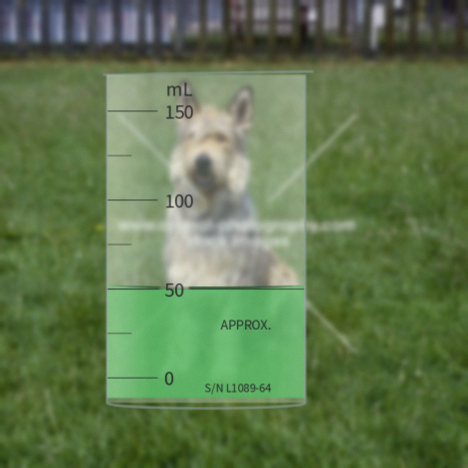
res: 50
